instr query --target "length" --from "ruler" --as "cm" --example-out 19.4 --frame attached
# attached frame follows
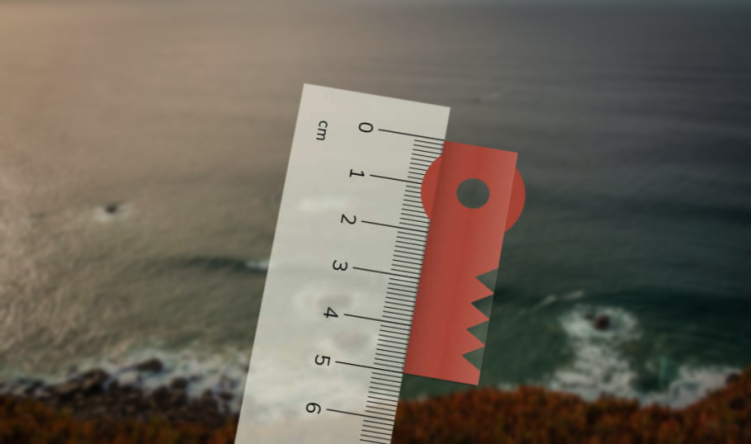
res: 5
